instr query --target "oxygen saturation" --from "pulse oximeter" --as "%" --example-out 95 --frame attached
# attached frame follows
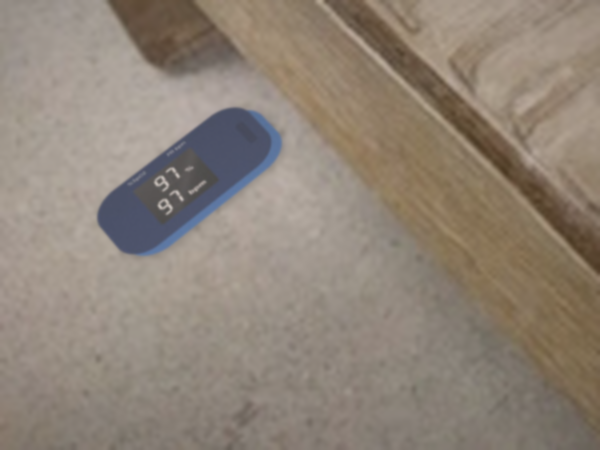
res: 97
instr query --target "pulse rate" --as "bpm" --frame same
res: 97
